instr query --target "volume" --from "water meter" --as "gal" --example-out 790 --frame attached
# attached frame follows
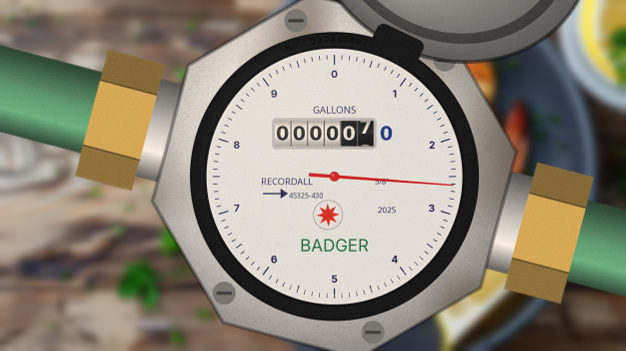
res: 72.6
